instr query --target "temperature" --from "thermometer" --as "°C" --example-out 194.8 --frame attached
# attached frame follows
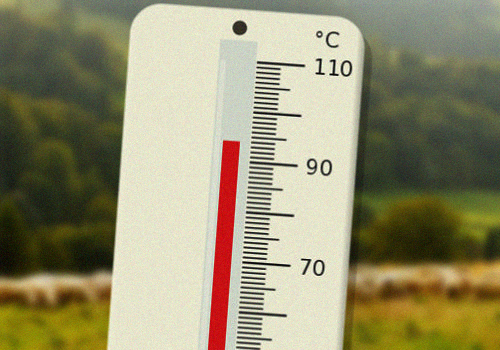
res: 94
